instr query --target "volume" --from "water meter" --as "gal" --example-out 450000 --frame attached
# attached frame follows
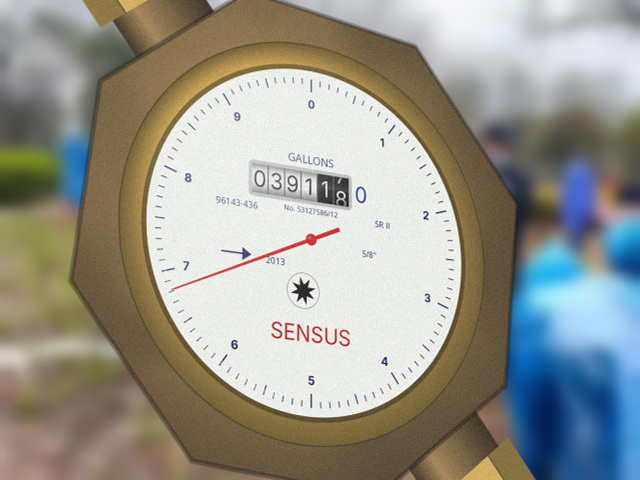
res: 391176.8
